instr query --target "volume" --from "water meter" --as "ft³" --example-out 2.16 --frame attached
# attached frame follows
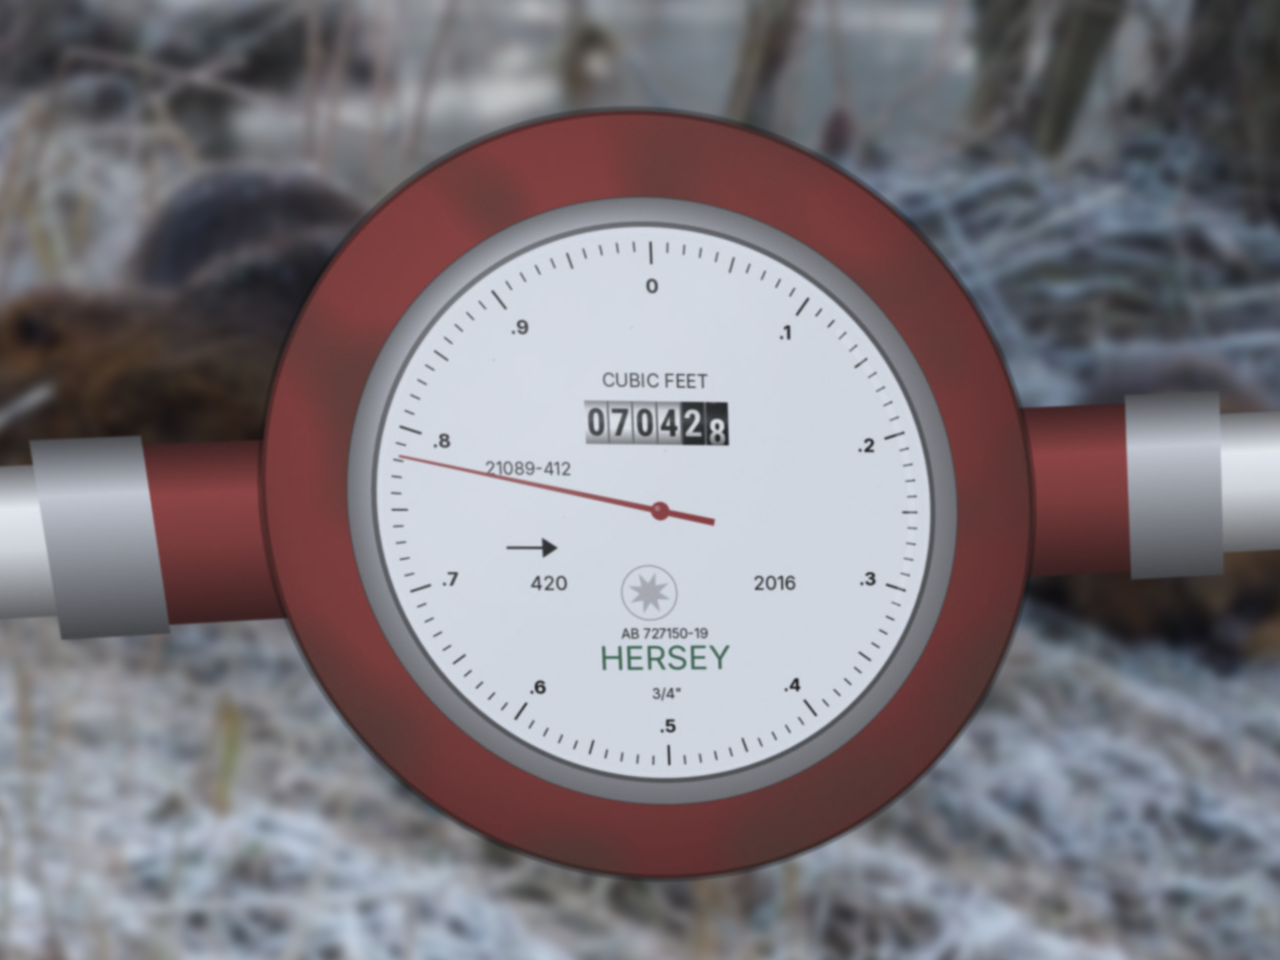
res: 70427.78
